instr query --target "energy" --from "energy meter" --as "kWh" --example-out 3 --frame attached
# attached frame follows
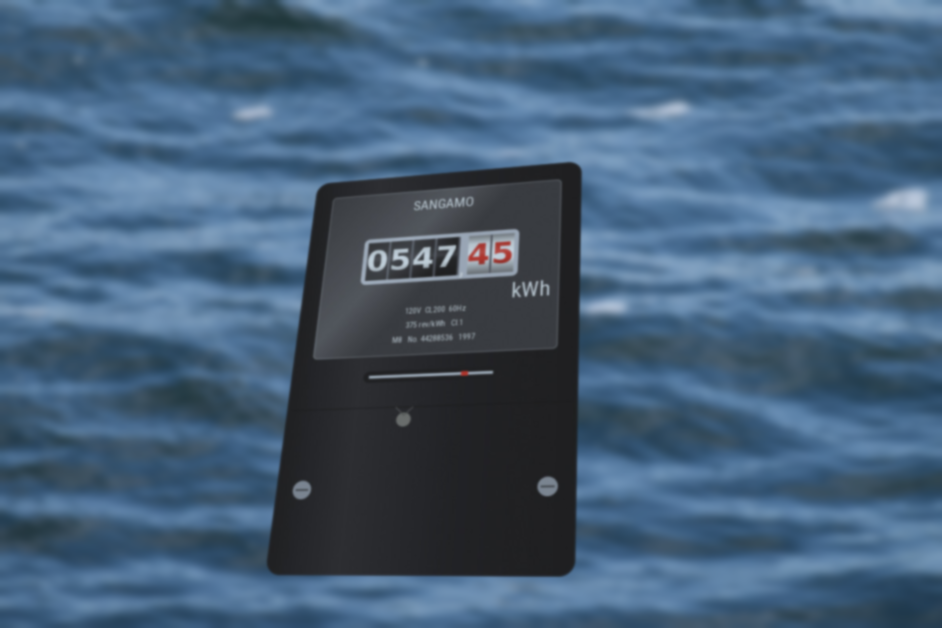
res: 547.45
